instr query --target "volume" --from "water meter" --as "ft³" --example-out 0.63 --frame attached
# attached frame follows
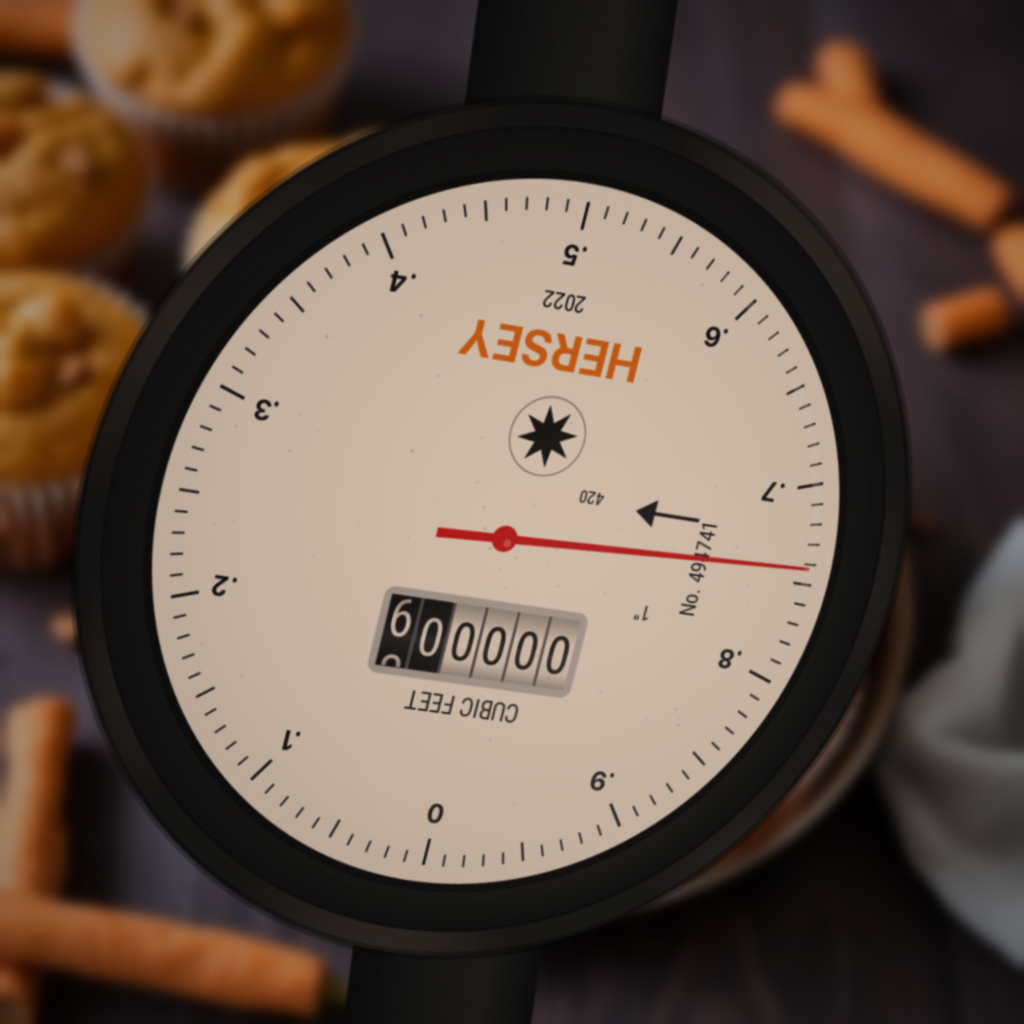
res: 8.74
